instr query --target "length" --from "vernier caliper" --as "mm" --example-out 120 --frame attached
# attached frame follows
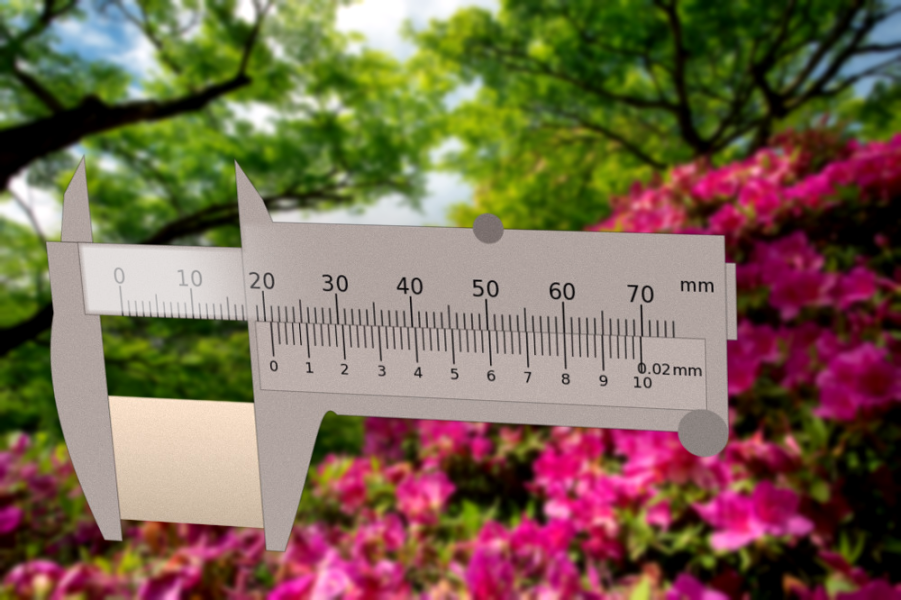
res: 20.8
